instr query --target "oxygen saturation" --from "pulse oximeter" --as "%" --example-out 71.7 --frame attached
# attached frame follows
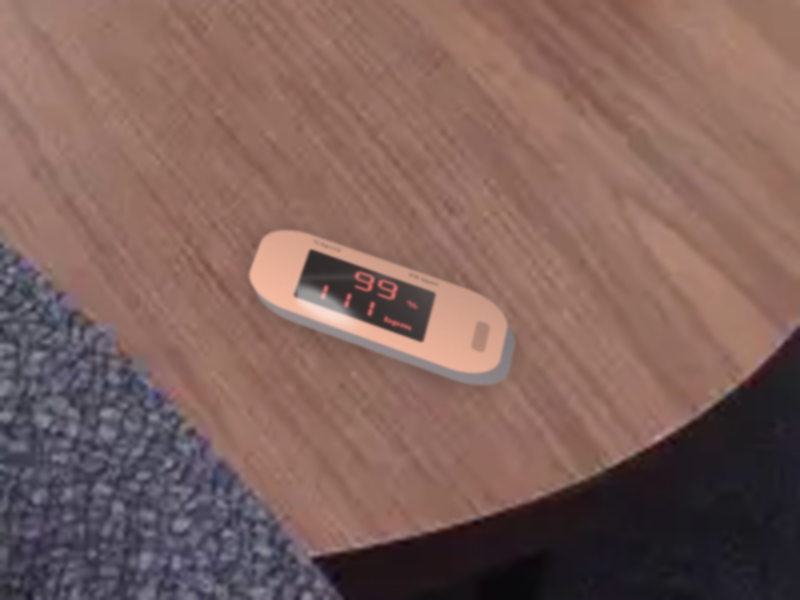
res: 99
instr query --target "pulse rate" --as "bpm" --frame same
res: 111
